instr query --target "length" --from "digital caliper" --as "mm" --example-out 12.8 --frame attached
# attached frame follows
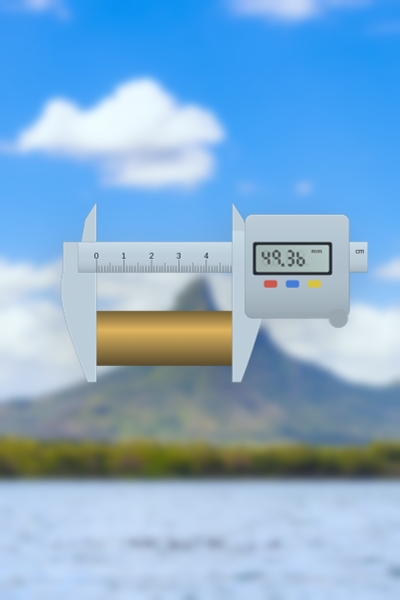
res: 49.36
